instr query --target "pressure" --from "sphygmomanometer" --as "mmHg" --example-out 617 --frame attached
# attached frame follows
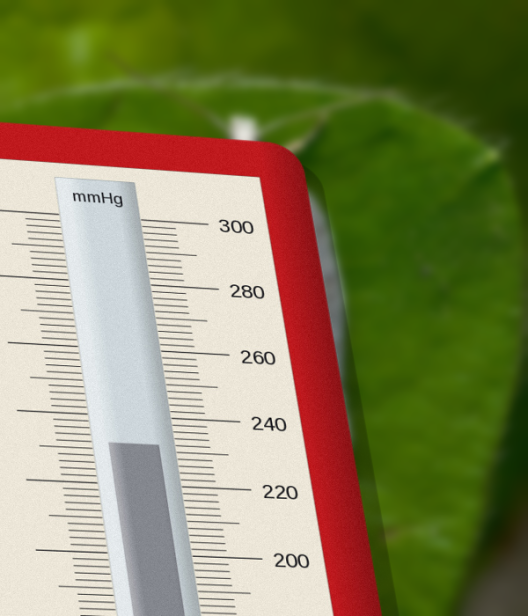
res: 232
